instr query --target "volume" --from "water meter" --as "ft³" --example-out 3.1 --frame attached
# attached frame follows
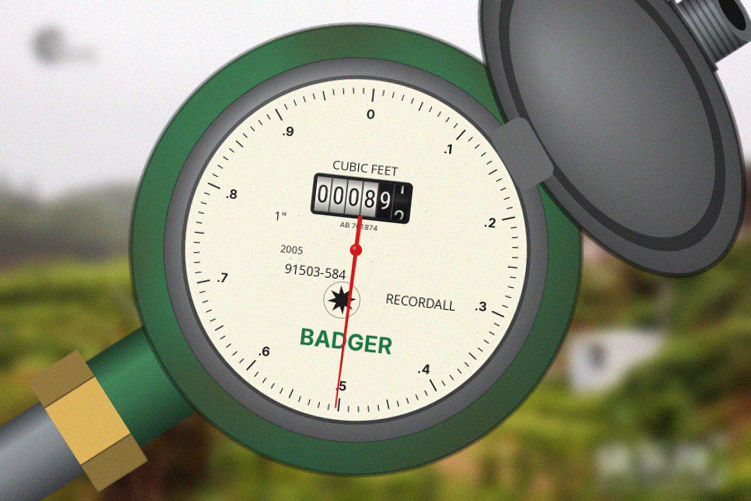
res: 891.50
